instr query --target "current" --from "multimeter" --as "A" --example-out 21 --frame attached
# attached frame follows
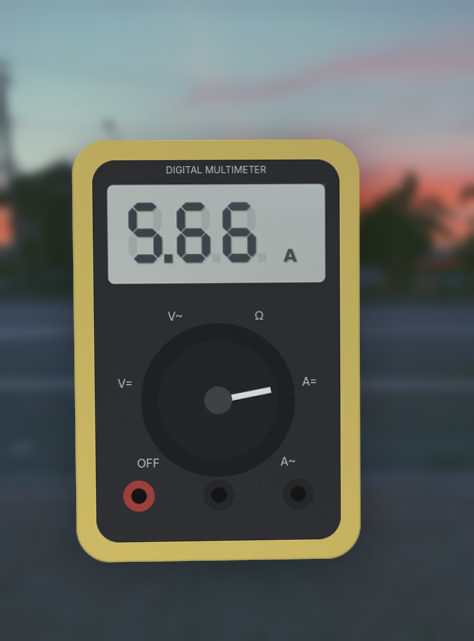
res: 5.66
